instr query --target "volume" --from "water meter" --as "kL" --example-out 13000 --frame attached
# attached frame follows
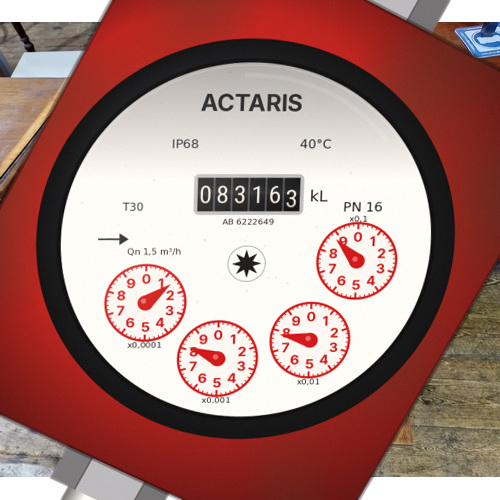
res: 83162.8781
